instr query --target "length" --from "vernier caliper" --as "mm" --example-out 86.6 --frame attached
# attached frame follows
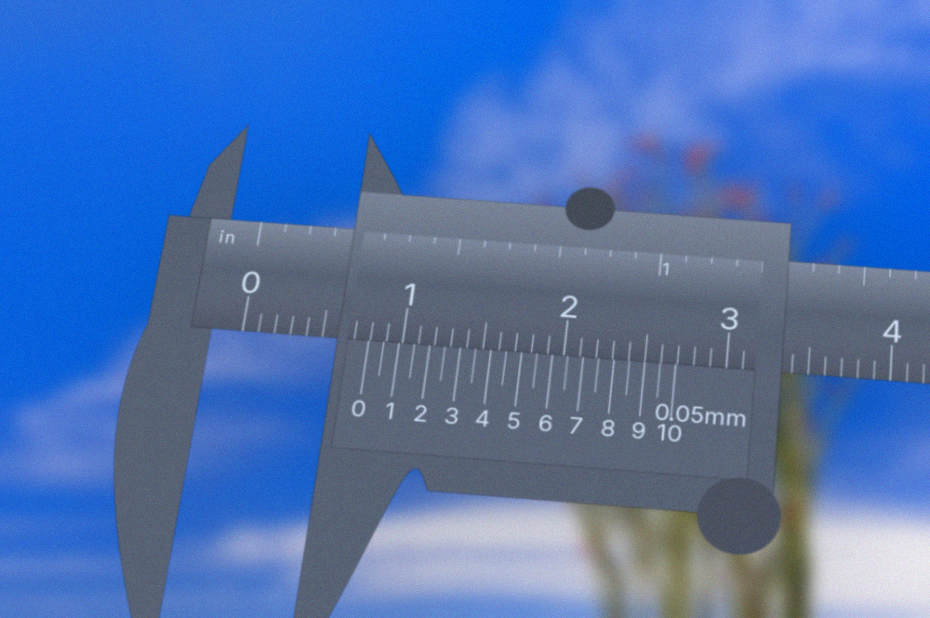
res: 7.9
